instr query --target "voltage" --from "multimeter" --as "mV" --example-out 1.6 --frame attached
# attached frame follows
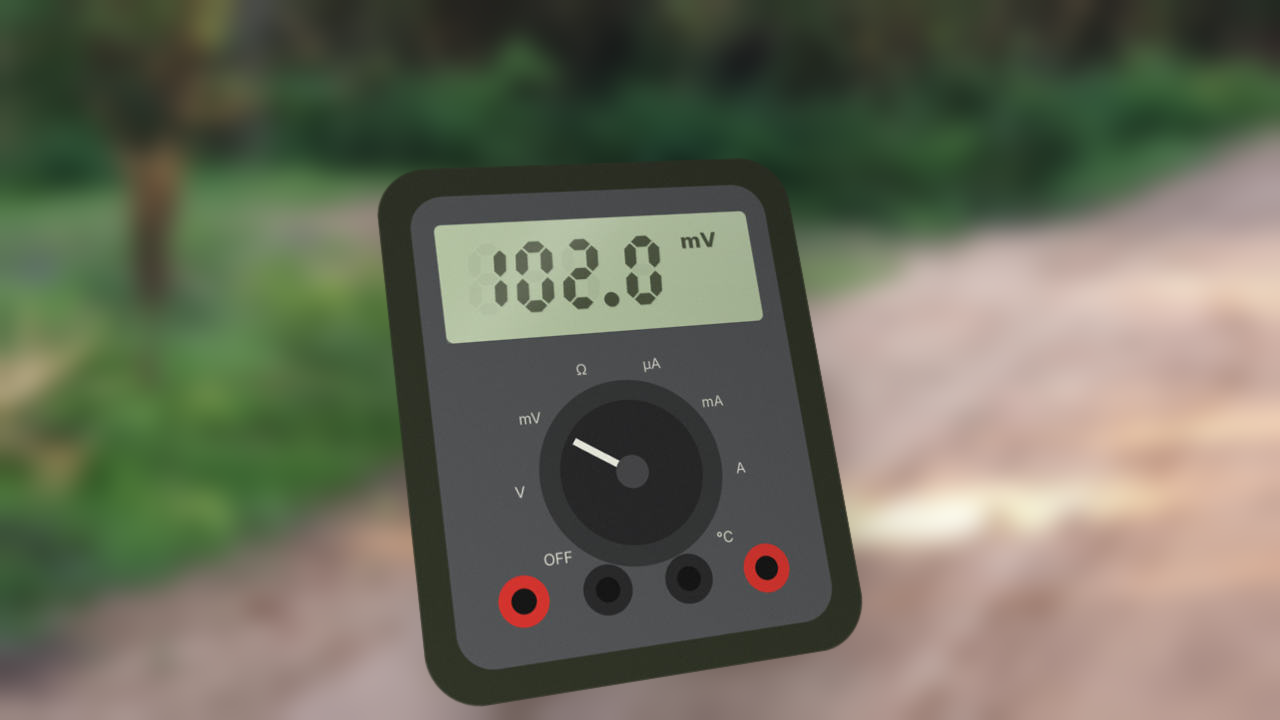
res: 102.0
